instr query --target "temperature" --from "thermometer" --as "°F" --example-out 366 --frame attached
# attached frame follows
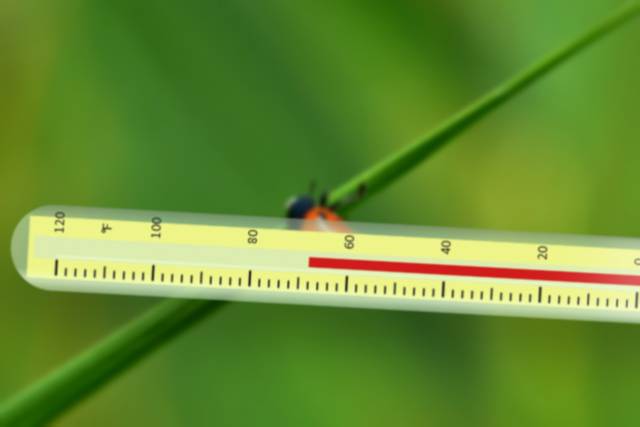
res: 68
